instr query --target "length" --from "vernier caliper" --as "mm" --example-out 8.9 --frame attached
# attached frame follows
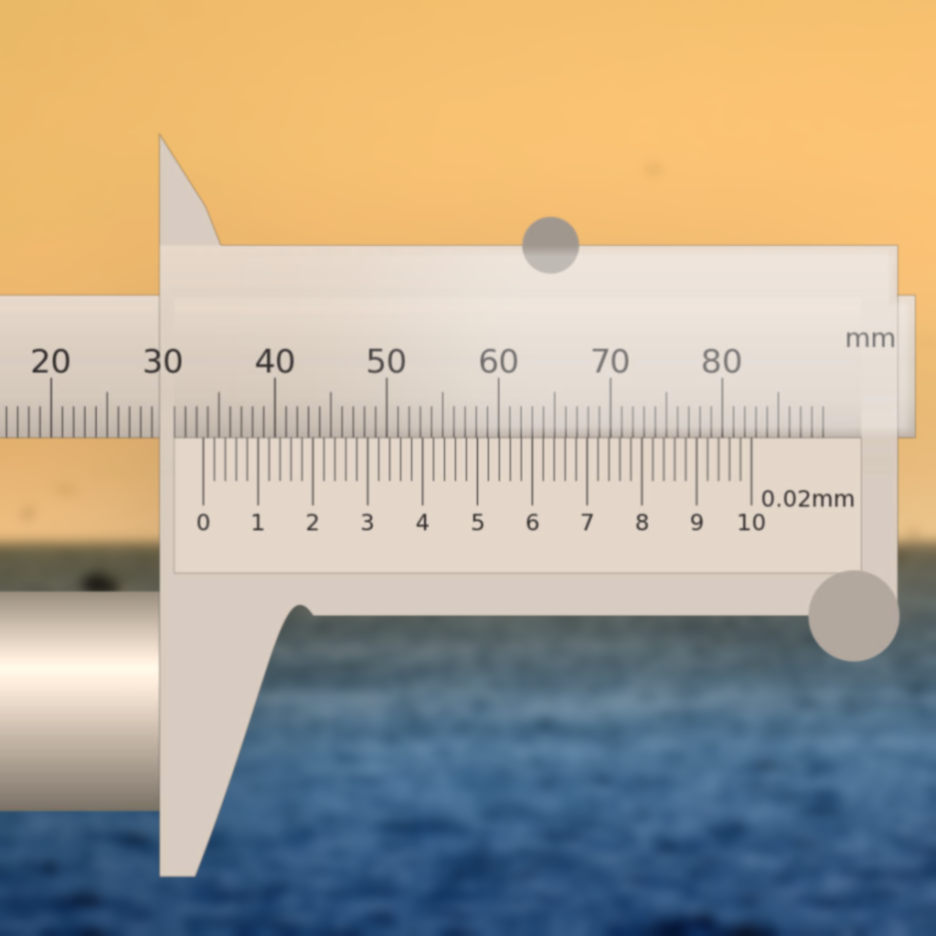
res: 33.6
